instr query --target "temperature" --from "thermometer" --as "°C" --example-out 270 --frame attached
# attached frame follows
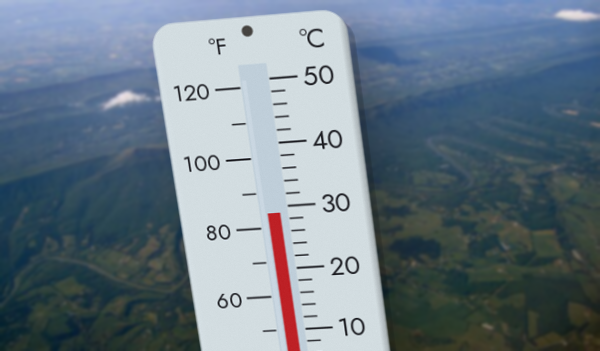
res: 29
